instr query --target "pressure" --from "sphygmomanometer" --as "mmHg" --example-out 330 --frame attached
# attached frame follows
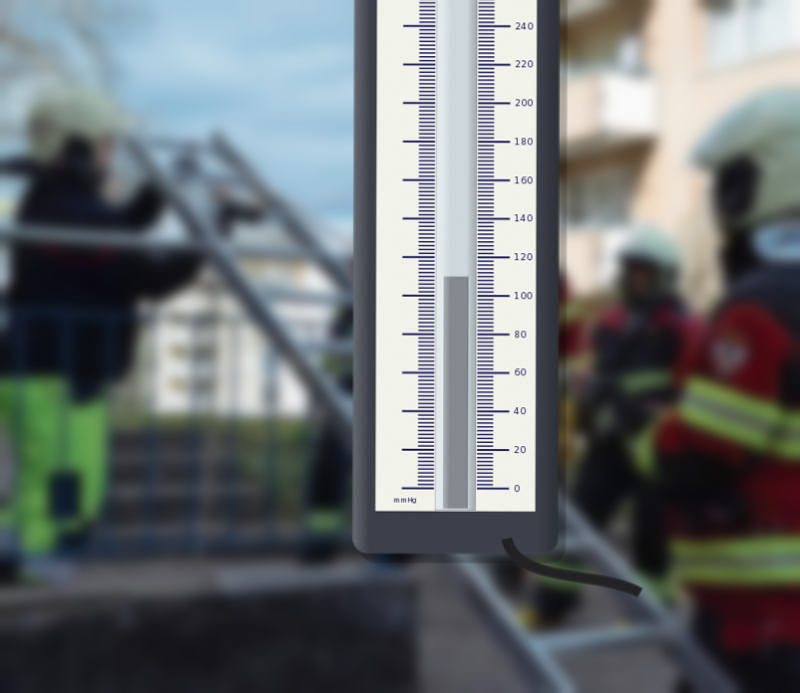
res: 110
